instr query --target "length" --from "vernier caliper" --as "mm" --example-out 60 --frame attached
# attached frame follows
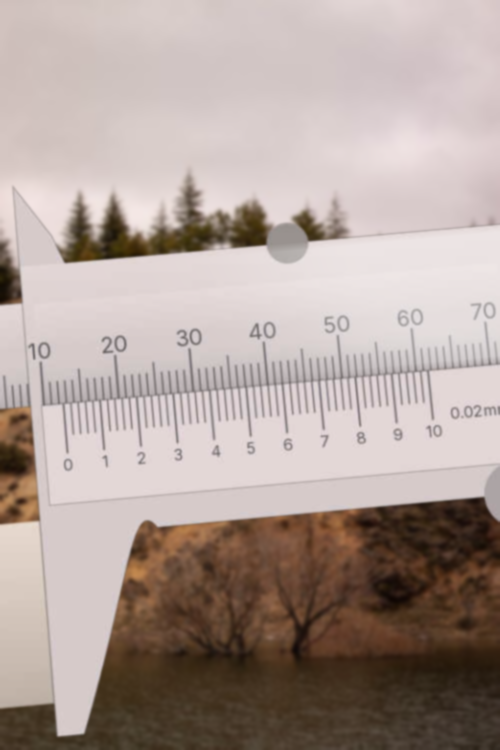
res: 12.6
